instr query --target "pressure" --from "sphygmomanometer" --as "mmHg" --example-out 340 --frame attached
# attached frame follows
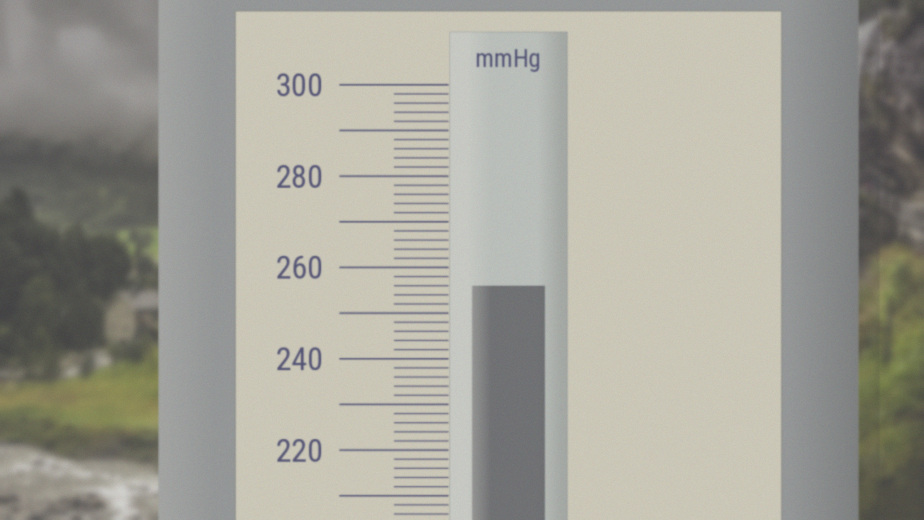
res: 256
